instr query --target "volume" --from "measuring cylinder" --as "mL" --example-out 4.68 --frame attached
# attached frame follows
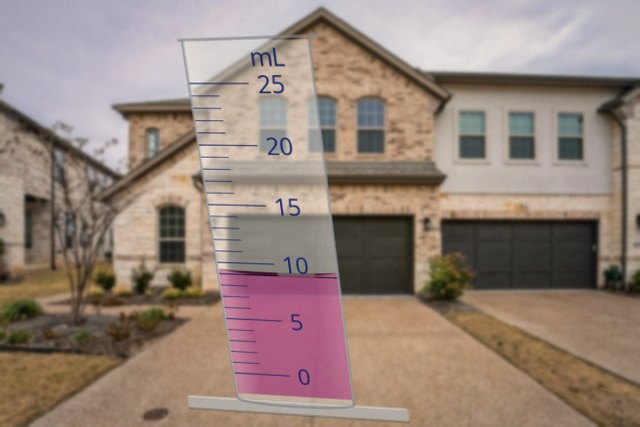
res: 9
